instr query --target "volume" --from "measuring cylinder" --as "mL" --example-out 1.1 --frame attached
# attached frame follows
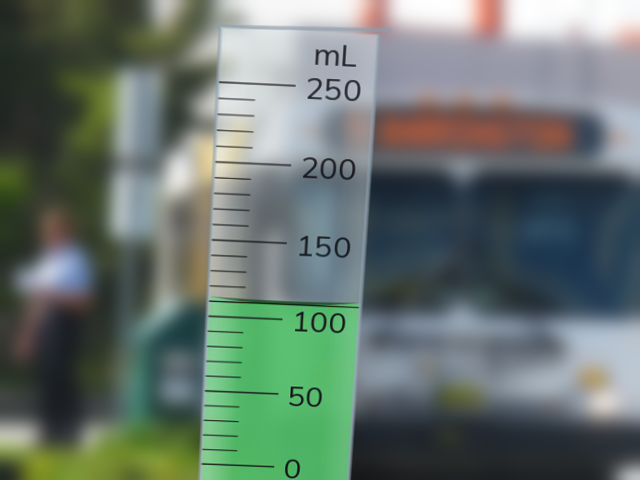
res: 110
